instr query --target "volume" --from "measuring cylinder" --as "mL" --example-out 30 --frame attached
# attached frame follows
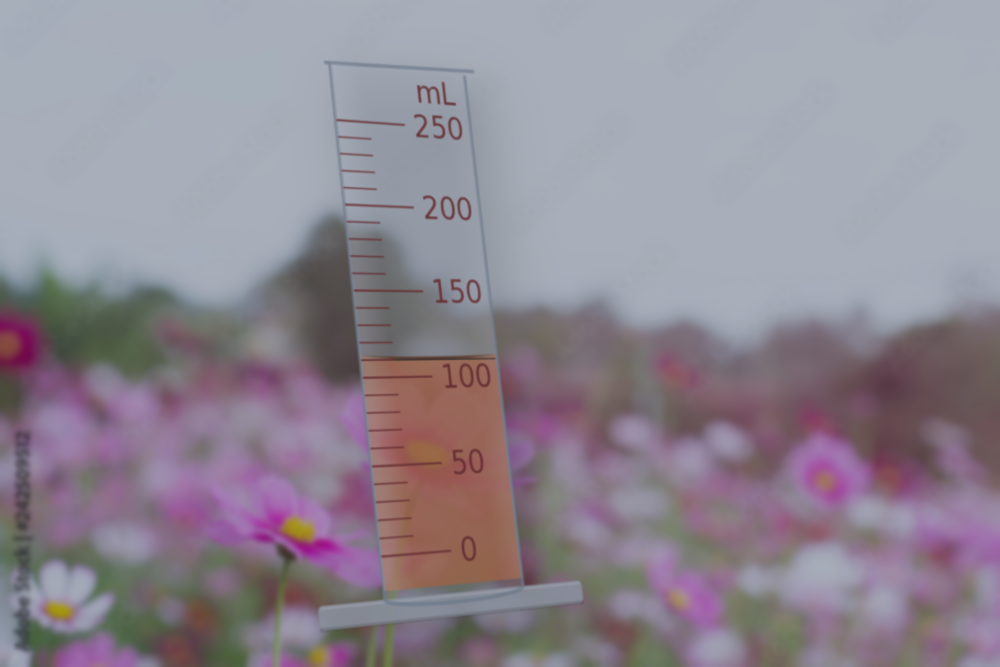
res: 110
